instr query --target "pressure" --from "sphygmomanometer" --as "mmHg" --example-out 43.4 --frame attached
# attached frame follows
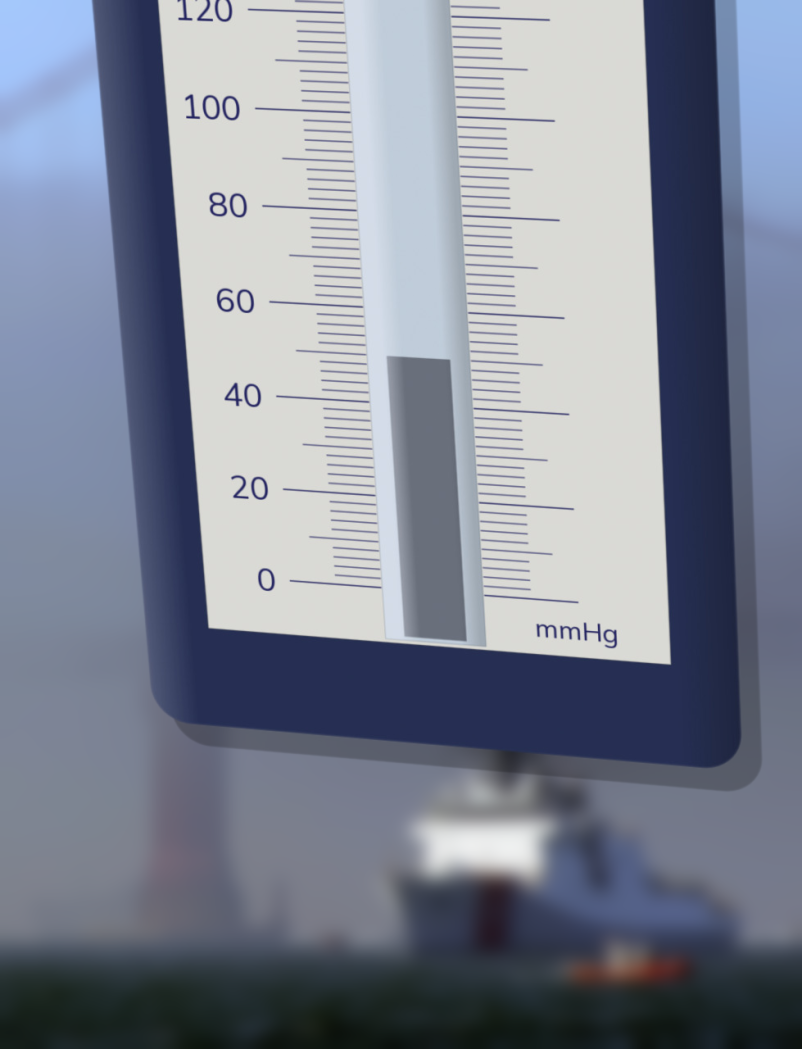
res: 50
